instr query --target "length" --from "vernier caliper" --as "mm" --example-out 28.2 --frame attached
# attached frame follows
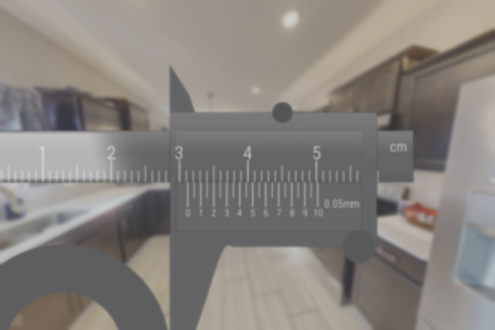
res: 31.2
